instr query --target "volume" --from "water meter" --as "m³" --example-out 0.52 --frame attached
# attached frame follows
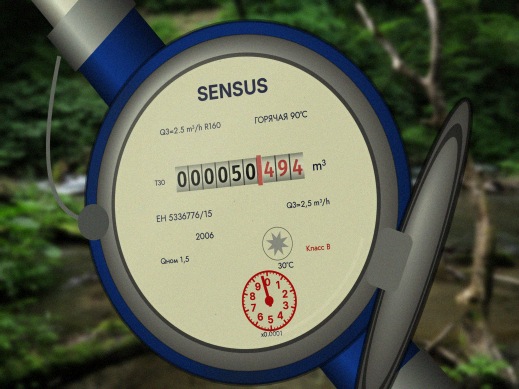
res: 50.4939
